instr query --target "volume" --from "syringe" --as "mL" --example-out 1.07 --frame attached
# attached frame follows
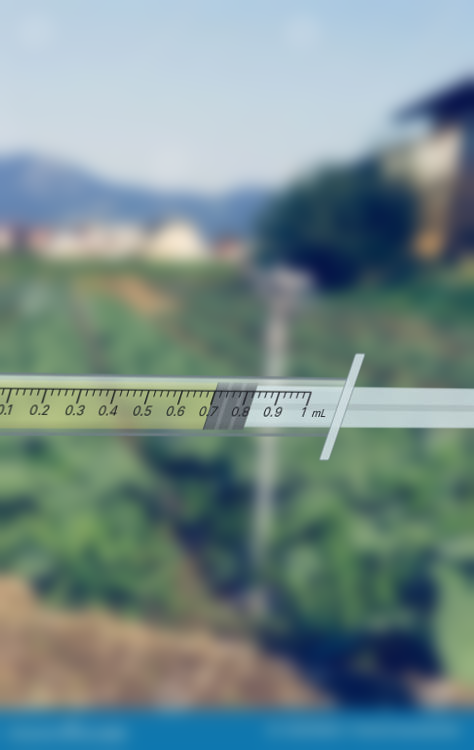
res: 0.7
